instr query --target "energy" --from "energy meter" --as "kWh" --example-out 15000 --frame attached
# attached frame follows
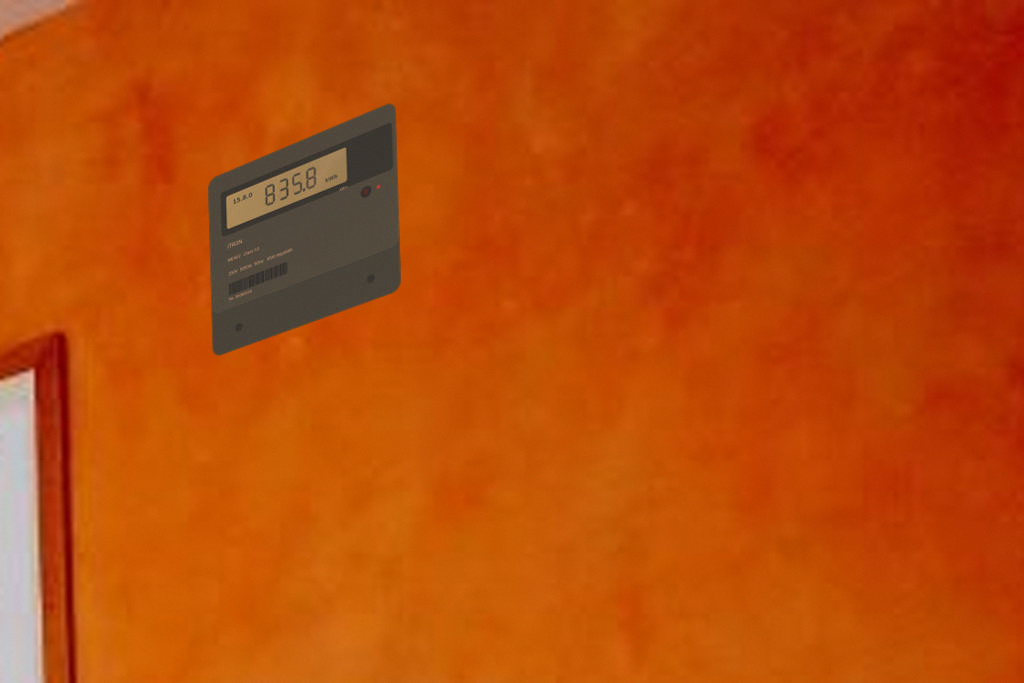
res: 835.8
